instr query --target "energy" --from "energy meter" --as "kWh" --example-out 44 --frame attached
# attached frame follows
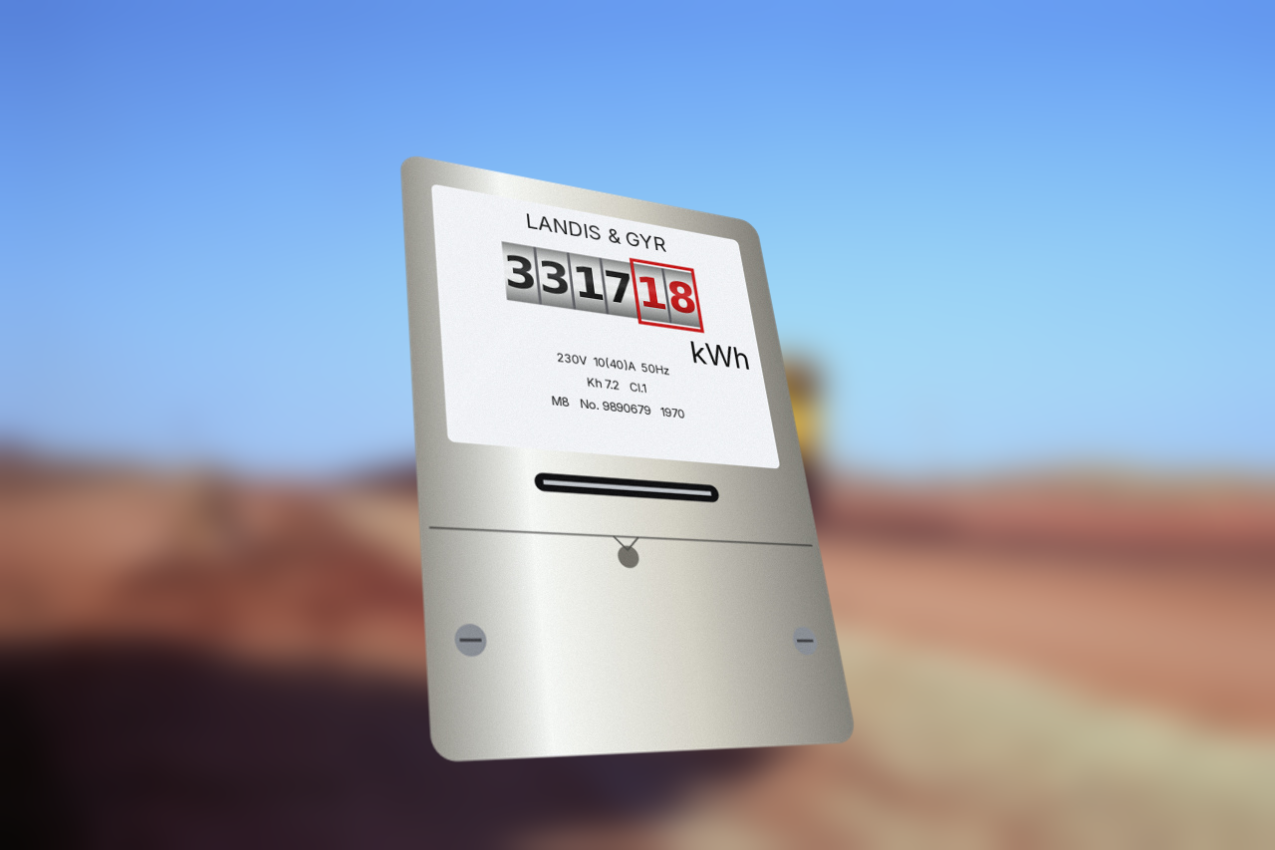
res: 3317.18
